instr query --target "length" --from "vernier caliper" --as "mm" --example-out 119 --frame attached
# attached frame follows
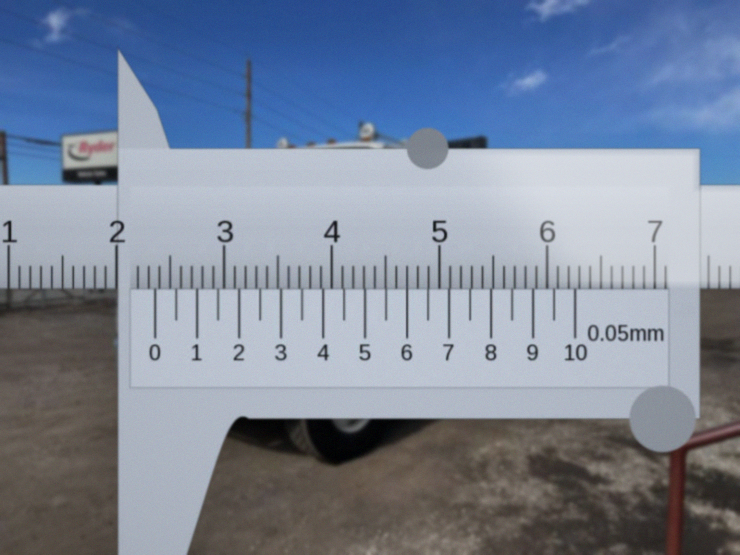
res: 23.6
